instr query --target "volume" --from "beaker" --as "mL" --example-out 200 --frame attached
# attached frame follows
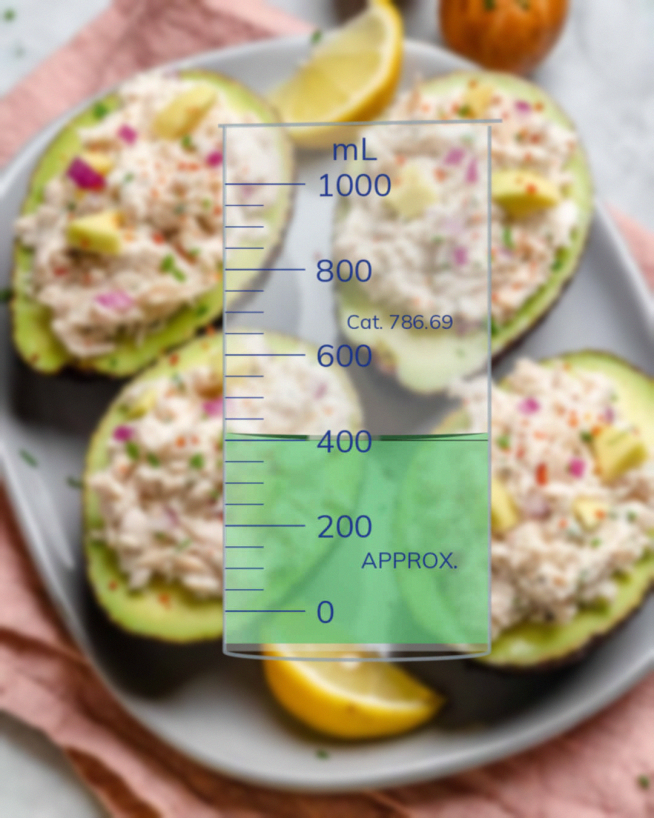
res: 400
